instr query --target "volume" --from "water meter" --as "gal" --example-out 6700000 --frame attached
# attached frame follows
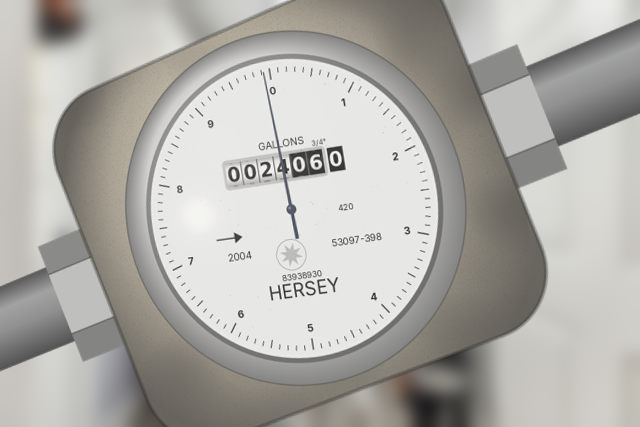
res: 24059.9
